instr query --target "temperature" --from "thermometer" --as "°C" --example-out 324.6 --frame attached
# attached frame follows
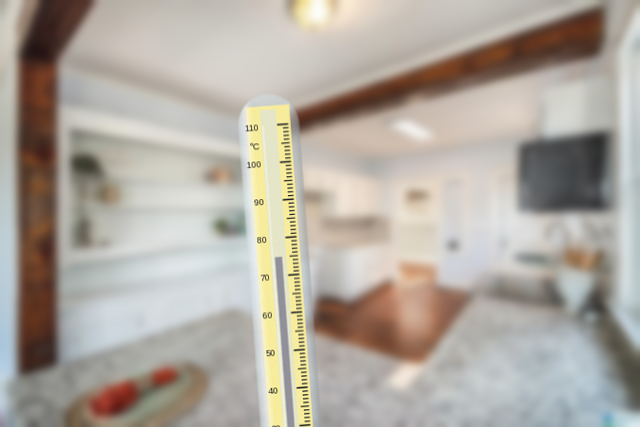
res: 75
